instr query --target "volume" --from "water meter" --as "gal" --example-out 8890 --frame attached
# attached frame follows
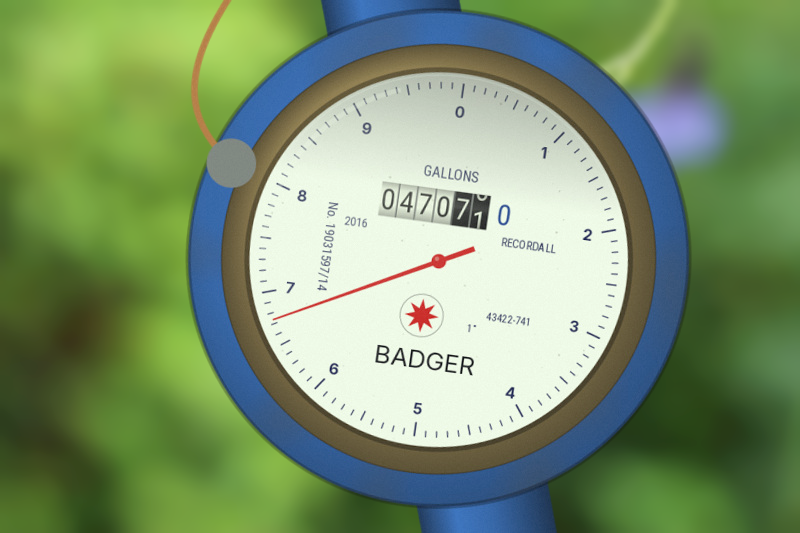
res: 470706.7
